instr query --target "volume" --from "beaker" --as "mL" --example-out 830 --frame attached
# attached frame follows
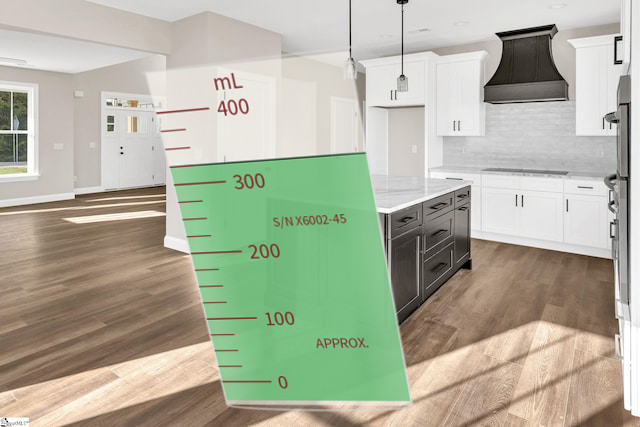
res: 325
